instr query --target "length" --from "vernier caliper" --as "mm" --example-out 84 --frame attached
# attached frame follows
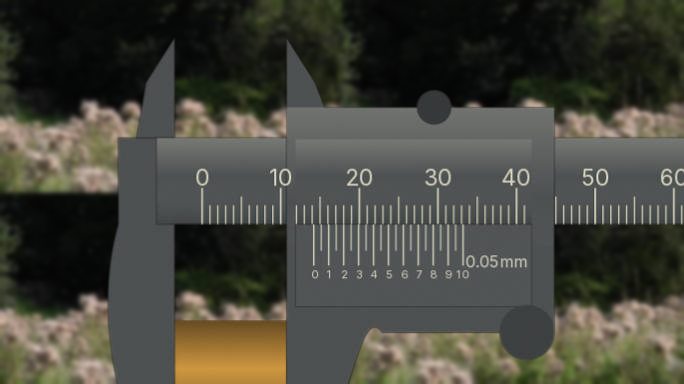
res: 14.2
